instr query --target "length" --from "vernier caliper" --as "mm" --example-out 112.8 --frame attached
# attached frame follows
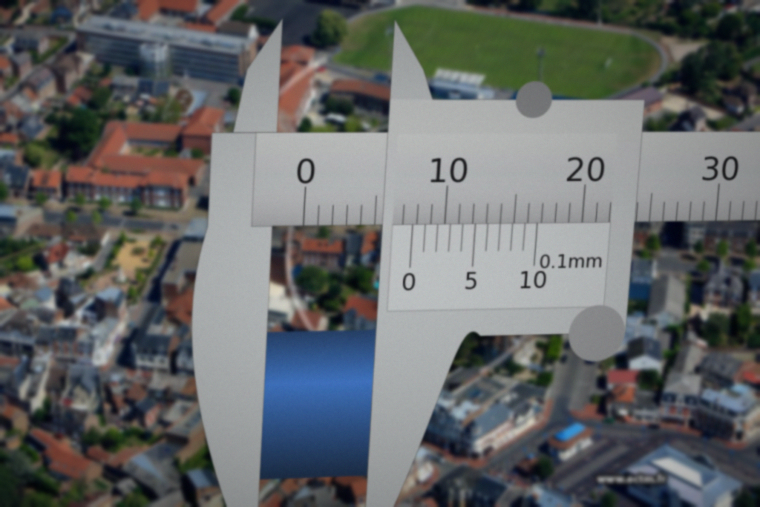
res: 7.7
